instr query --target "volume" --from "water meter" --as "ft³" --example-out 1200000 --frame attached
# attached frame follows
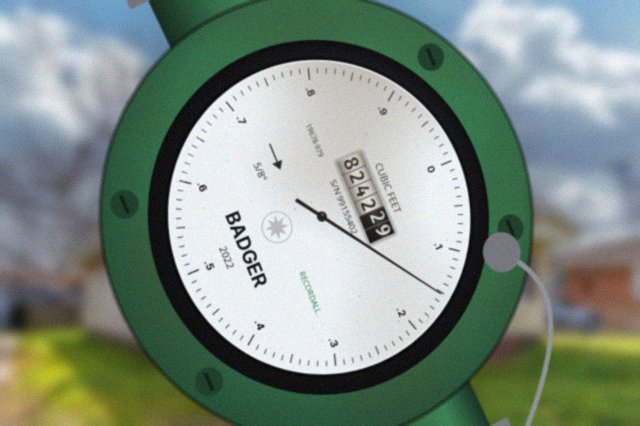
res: 824229.15
